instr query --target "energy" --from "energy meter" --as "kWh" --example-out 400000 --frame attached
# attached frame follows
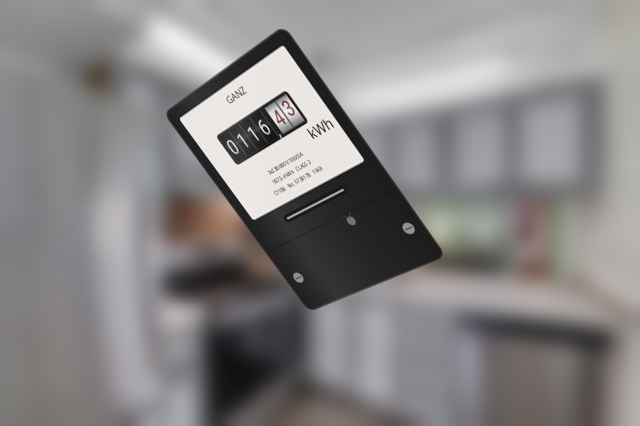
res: 116.43
